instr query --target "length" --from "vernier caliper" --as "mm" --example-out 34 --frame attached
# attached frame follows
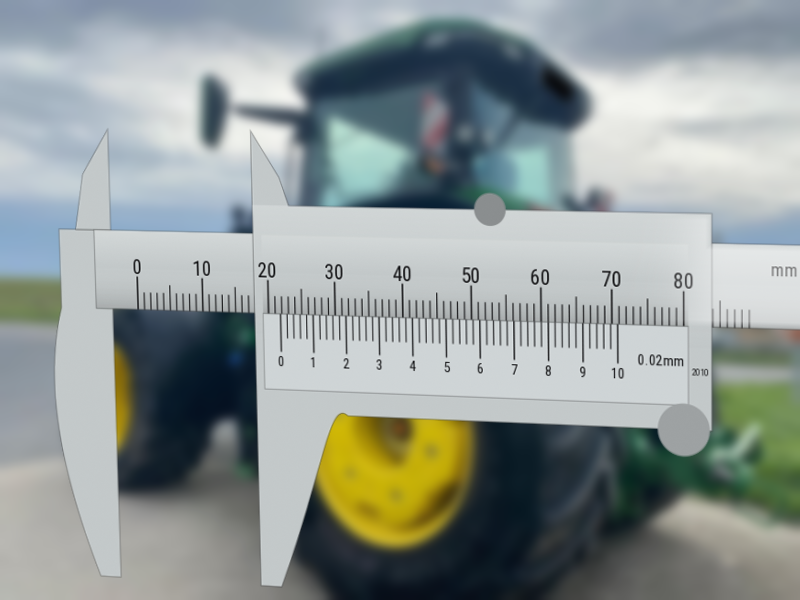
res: 21.8
